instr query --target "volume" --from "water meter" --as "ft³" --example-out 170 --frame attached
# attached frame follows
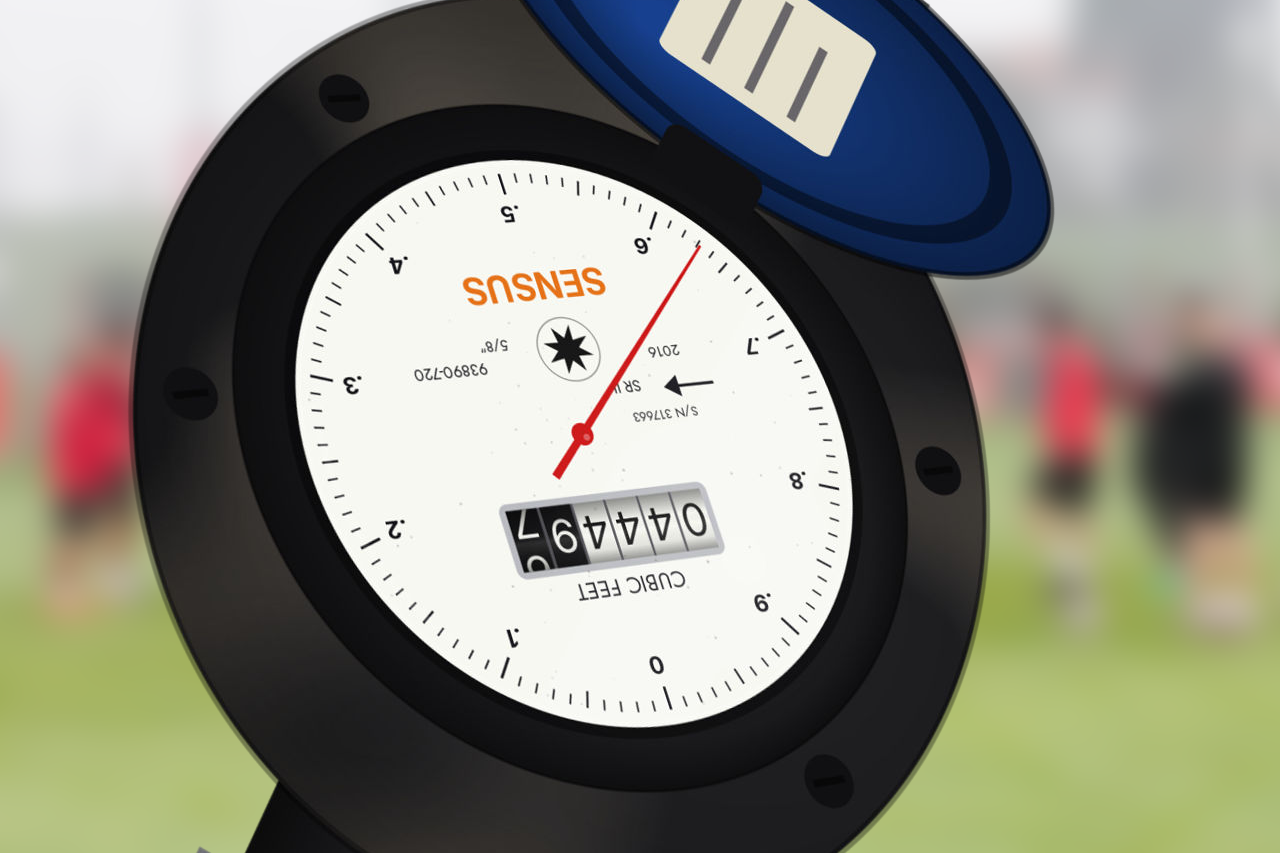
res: 44496.63
